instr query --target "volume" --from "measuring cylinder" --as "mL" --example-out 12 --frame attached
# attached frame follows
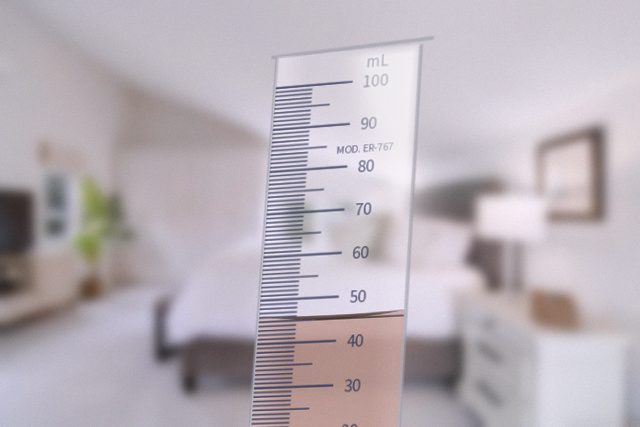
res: 45
